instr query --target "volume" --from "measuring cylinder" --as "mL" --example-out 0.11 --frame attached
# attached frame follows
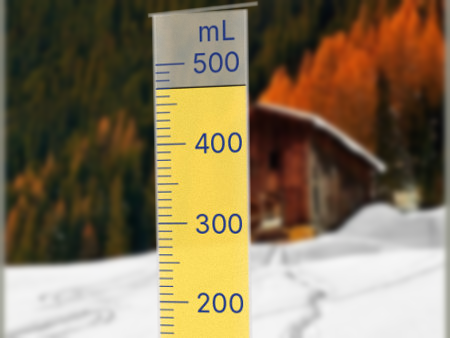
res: 470
